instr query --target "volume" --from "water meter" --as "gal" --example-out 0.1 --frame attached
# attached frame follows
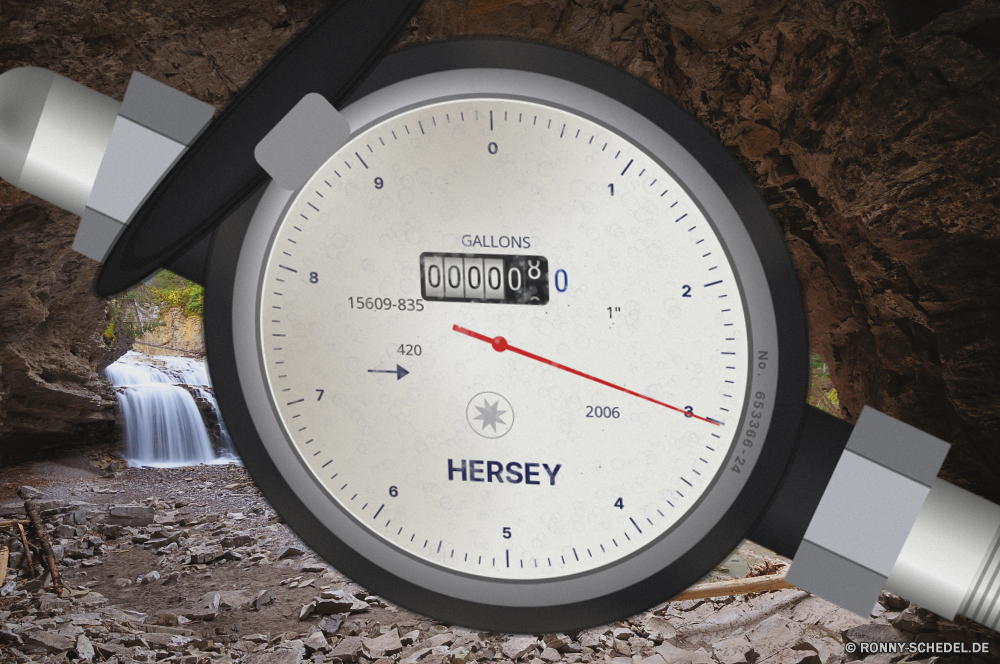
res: 83.0
